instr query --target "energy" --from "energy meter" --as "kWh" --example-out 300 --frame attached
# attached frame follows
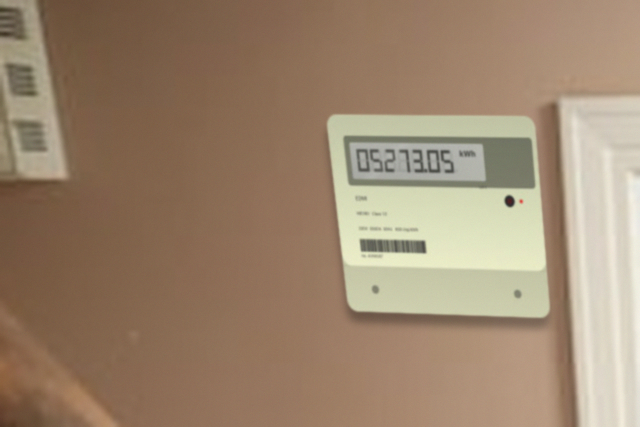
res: 5273.05
